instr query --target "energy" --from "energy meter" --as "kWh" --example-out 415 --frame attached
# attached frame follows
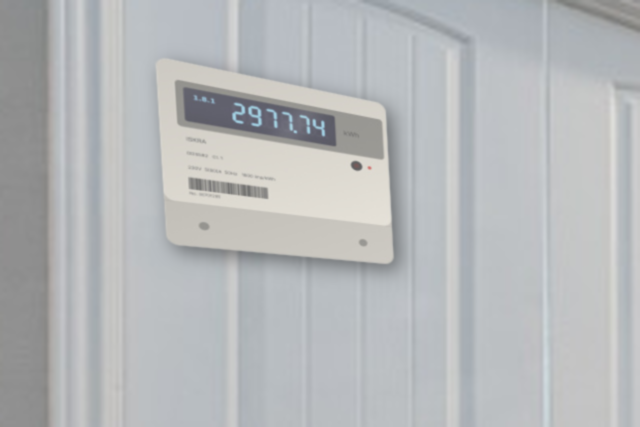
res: 2977.74
